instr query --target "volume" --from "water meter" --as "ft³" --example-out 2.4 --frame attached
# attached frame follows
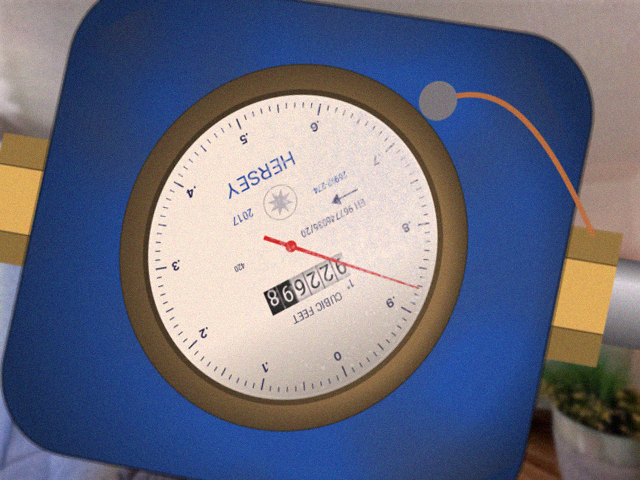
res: 922697.87
